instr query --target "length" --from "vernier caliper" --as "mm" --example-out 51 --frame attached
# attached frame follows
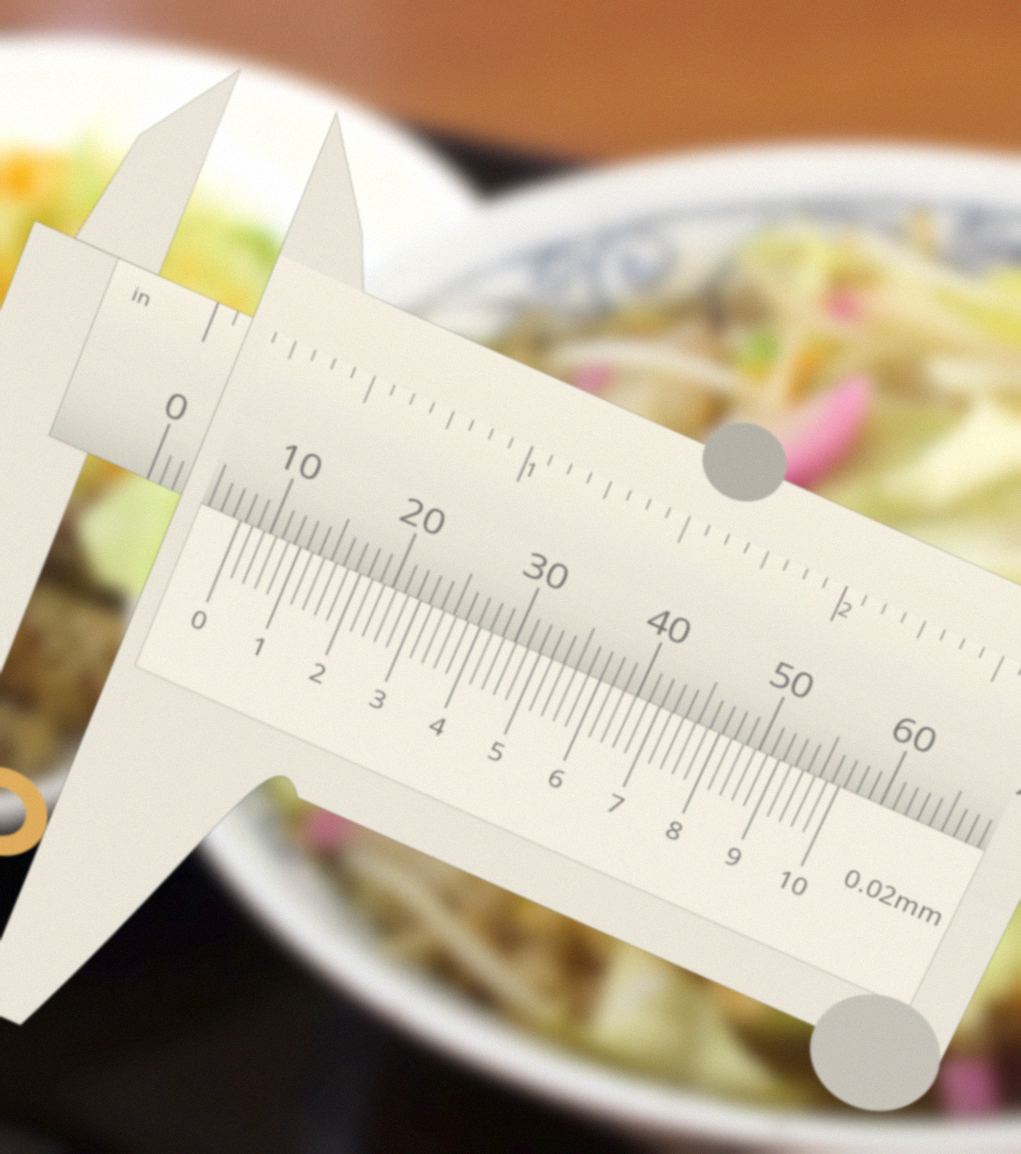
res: 7.6
